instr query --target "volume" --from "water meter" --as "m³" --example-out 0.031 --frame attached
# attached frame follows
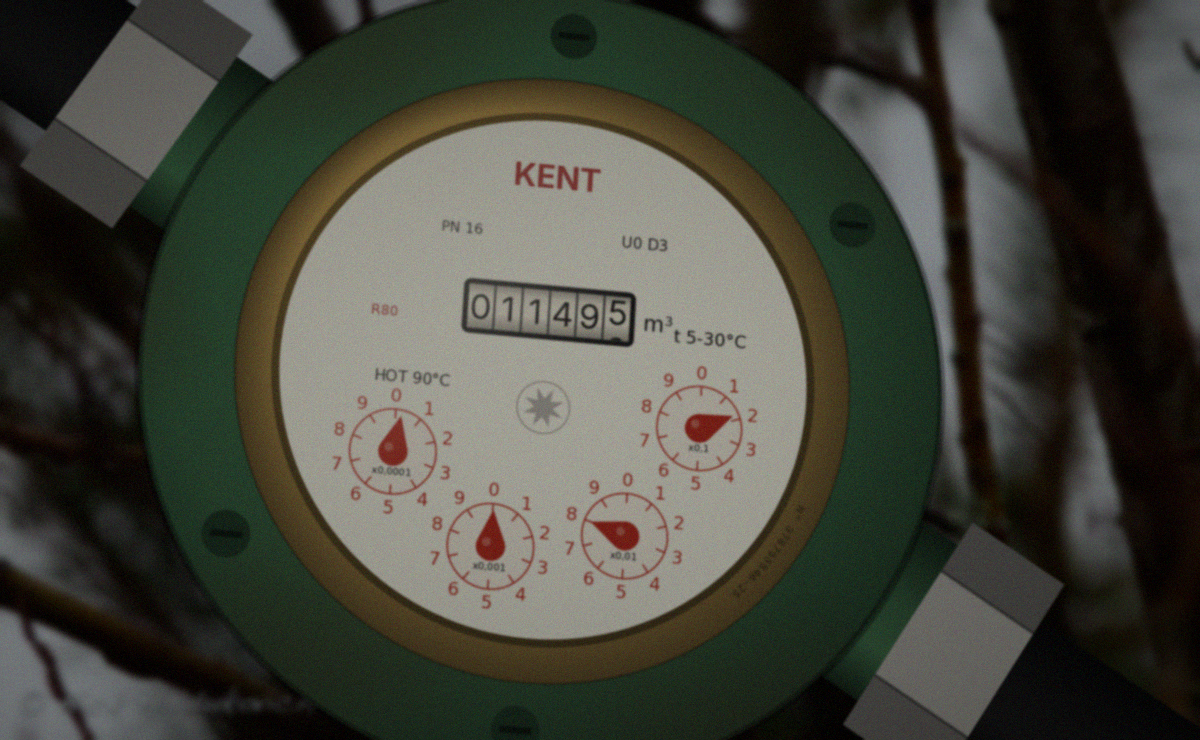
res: 11495.1800
